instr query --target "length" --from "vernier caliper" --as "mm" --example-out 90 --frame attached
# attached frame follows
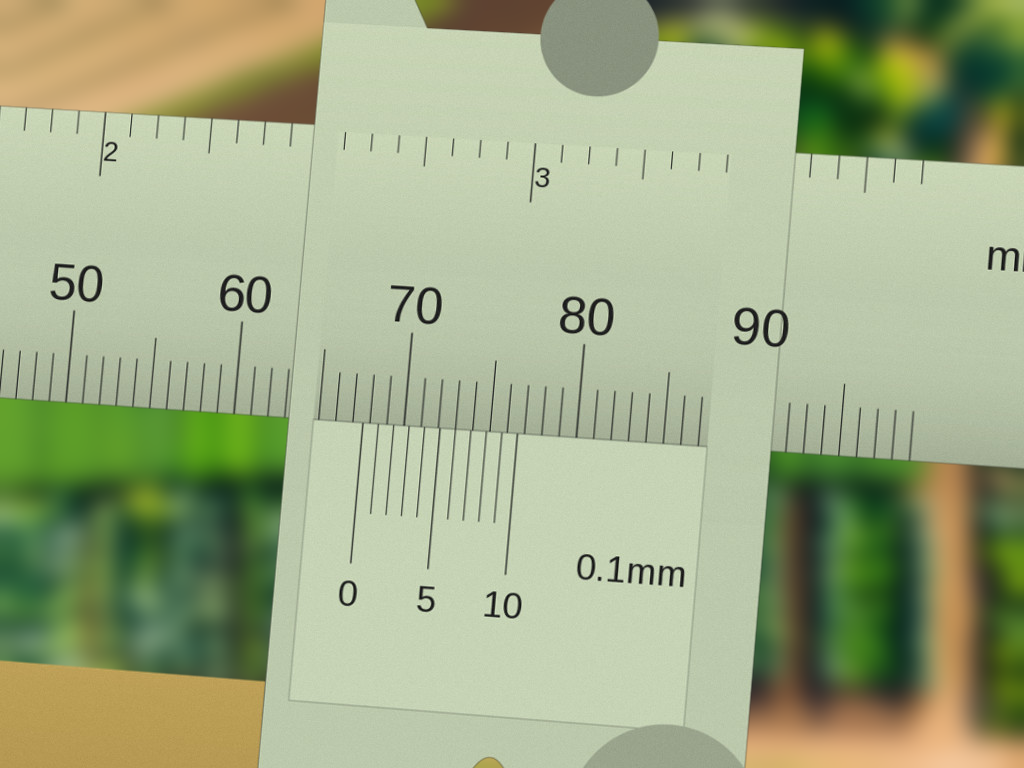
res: 67.6
